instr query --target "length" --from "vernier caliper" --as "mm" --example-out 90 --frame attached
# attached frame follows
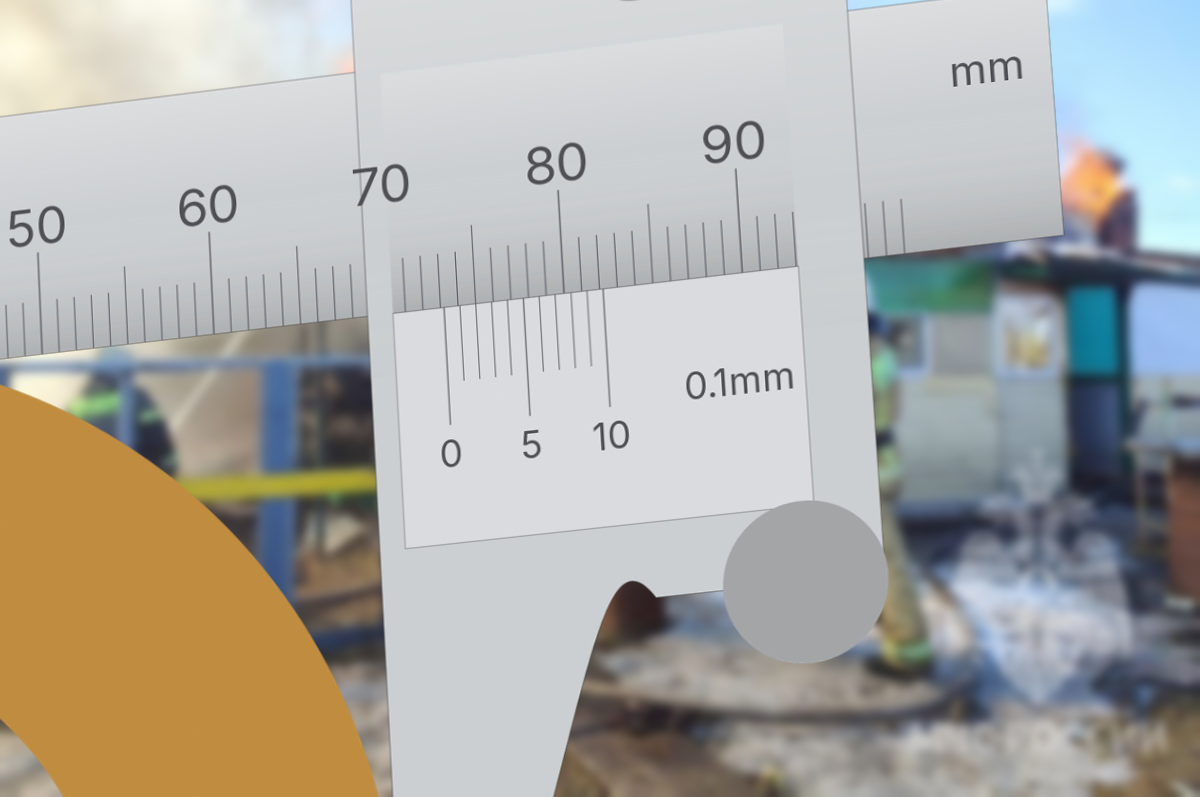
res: 73.2
